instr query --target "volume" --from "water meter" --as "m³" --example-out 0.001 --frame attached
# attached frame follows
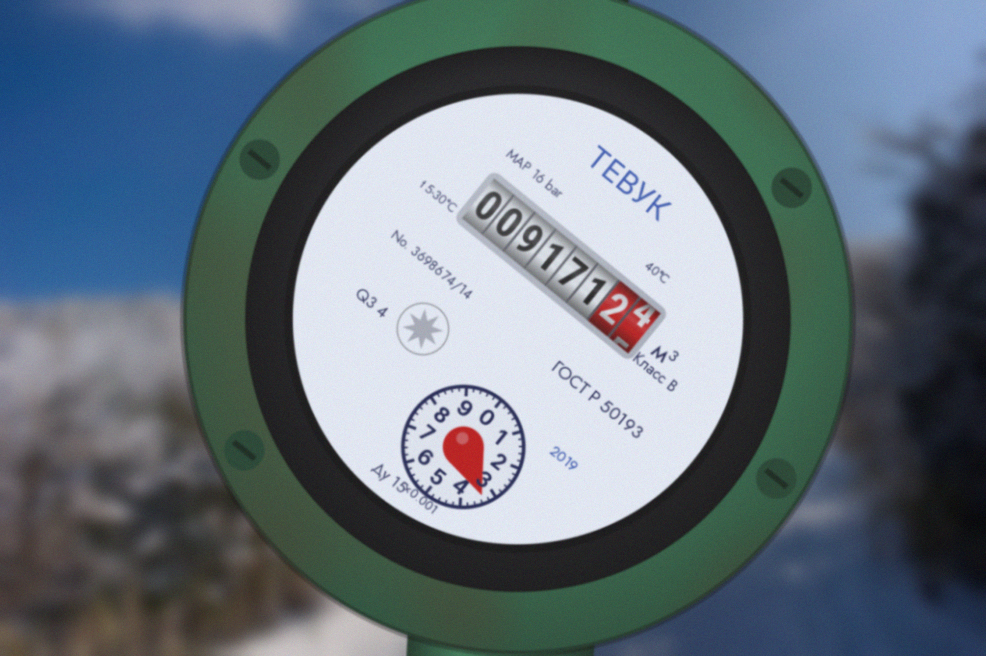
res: 9171.243
